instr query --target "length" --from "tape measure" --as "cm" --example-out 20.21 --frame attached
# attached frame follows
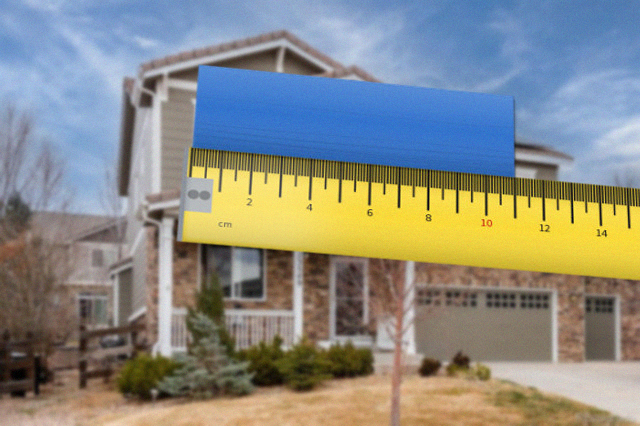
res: 11
